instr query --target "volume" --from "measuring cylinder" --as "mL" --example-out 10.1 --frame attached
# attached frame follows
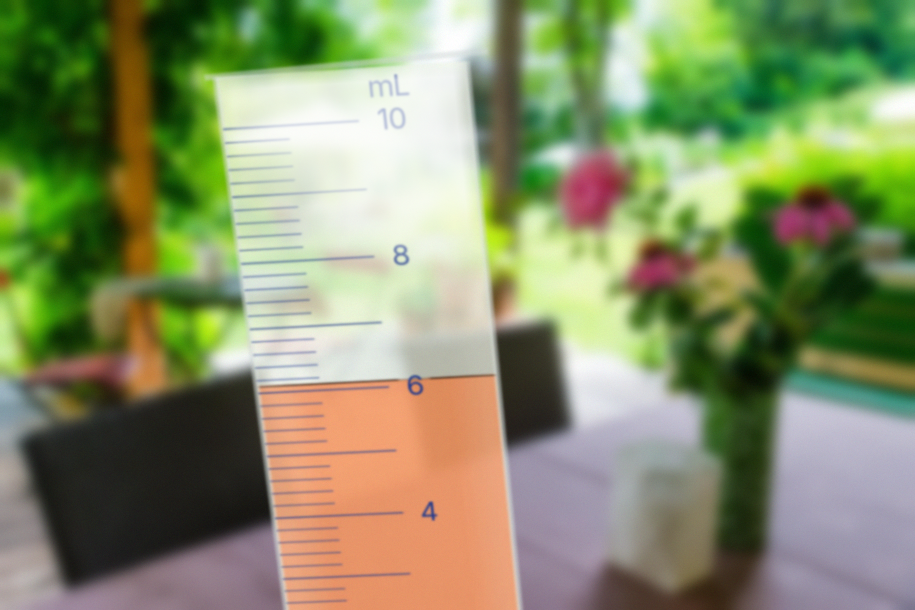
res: 6.1
